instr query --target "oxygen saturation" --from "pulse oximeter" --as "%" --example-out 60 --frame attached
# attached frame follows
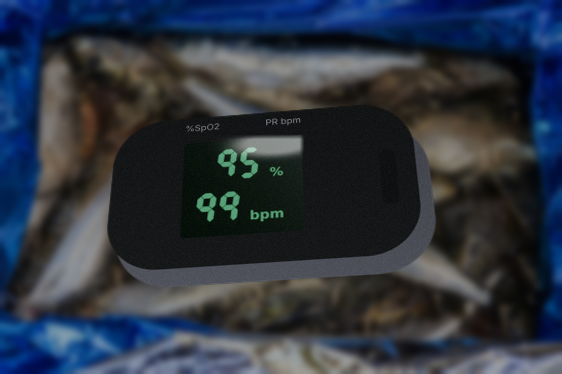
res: 95
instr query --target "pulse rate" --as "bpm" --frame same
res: 99
